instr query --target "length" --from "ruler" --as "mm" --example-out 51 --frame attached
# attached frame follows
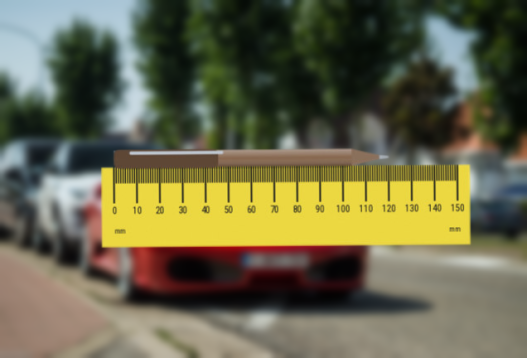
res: 120
